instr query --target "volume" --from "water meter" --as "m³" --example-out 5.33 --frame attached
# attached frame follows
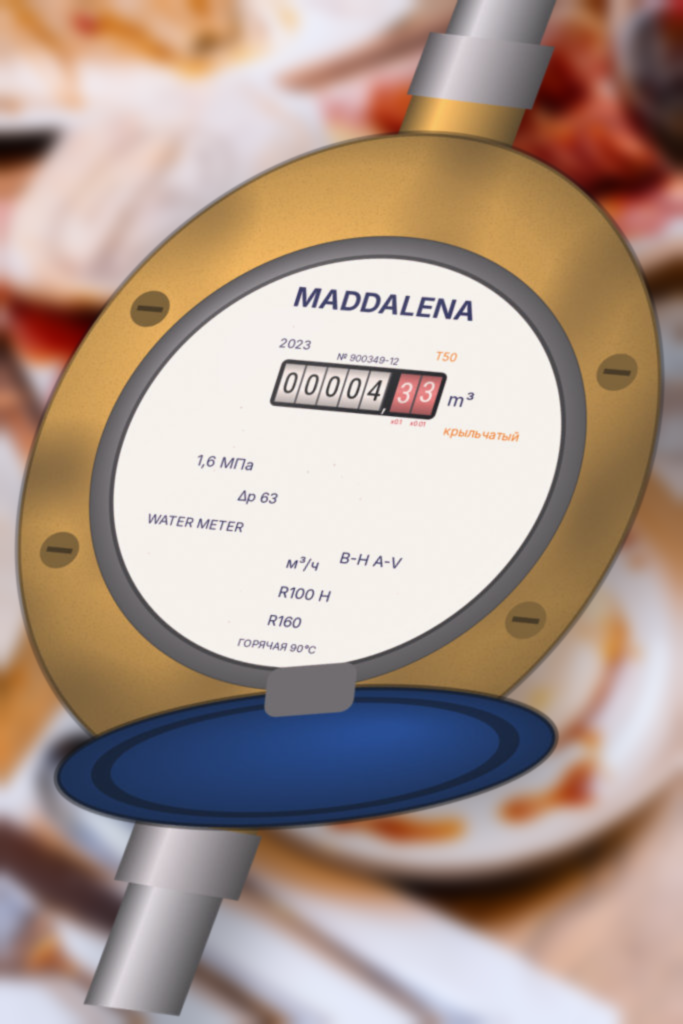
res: 4.33
